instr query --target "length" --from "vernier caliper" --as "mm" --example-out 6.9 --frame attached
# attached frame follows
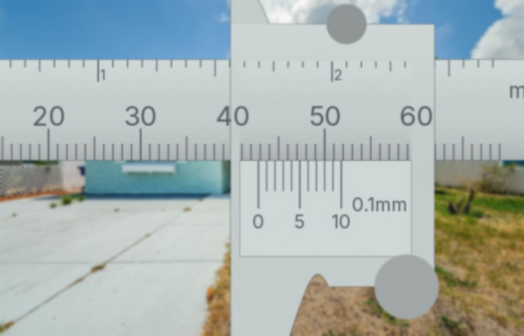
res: 42.8
